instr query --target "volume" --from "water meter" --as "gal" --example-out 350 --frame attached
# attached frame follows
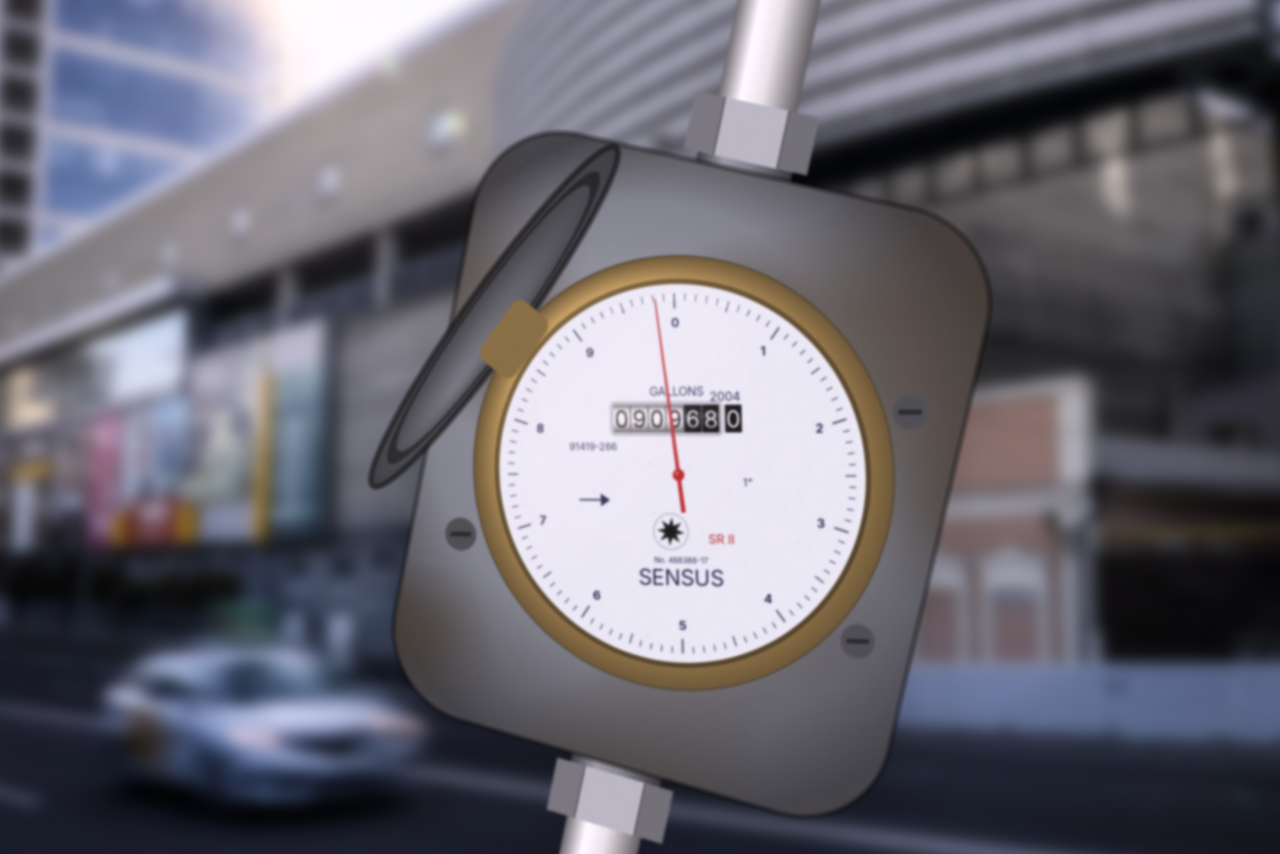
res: 909679.8
